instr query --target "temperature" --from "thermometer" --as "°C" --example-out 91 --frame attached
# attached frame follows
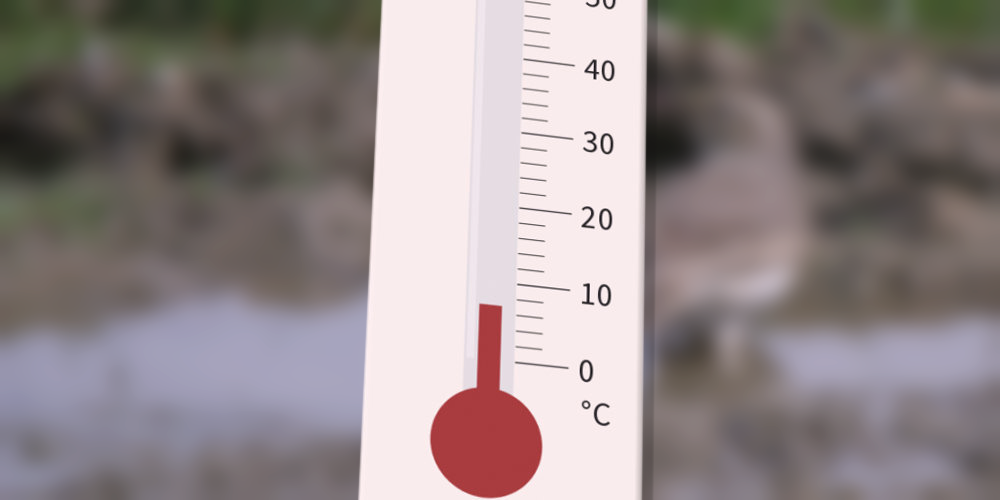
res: 7
